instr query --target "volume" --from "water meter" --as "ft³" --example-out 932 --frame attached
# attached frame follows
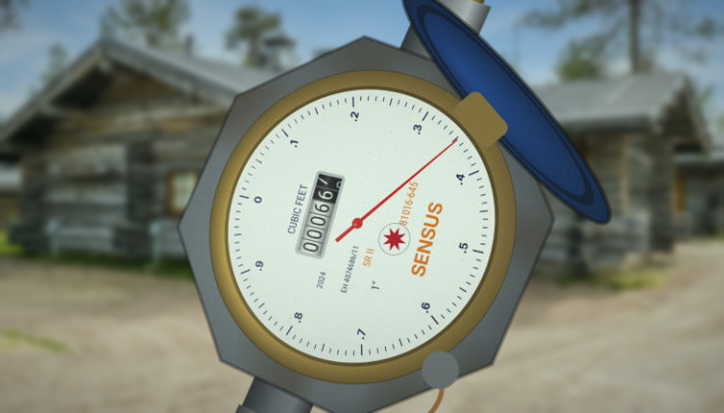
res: 667.35
